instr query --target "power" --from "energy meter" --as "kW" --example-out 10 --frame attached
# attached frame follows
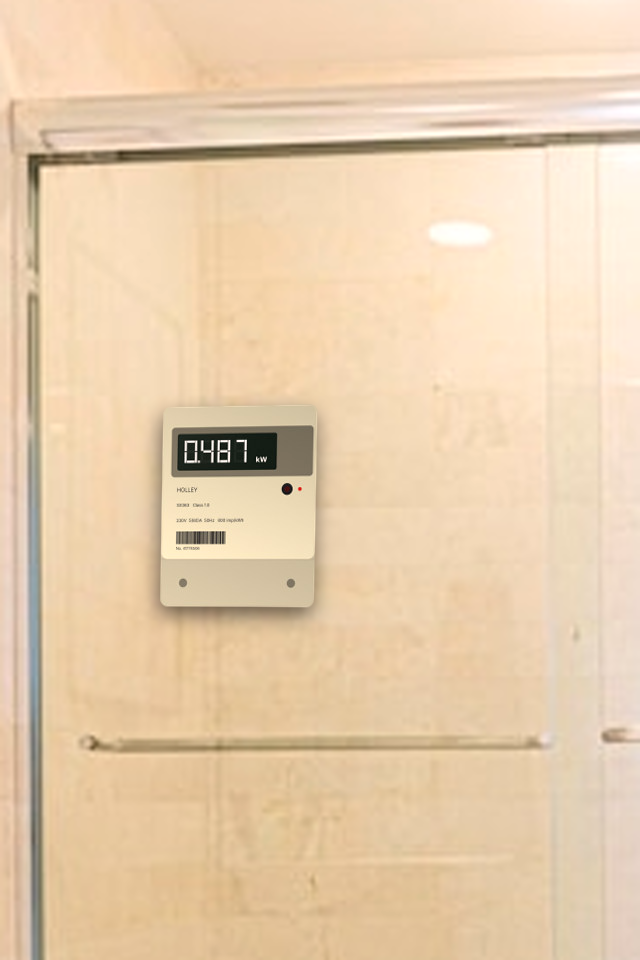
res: 0.487
